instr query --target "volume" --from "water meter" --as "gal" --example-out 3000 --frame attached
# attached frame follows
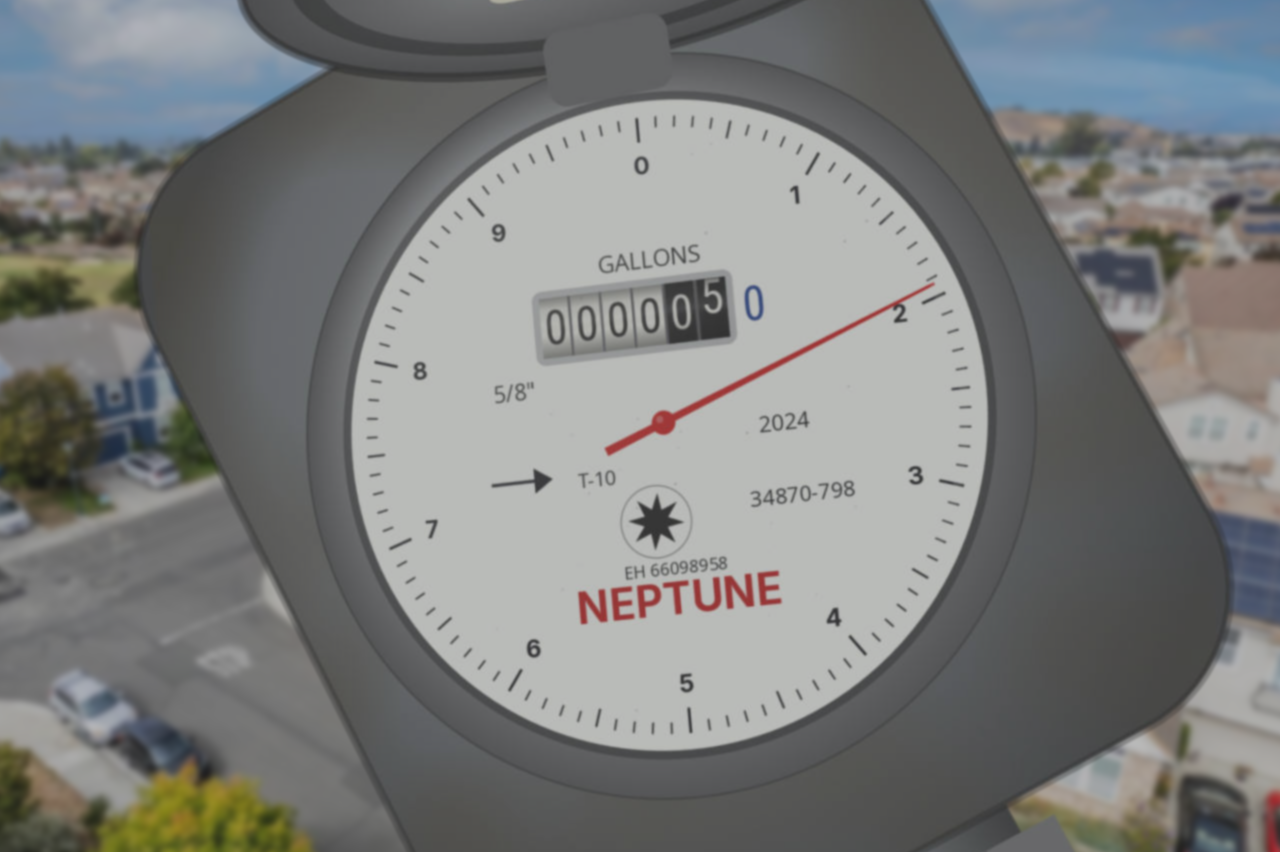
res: 51.9
